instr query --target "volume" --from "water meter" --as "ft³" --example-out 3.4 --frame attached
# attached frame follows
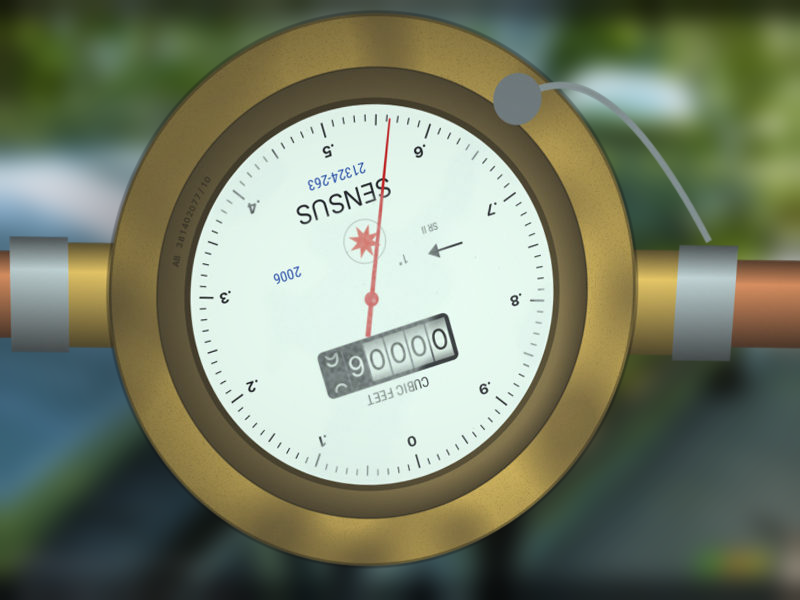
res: 65.56
